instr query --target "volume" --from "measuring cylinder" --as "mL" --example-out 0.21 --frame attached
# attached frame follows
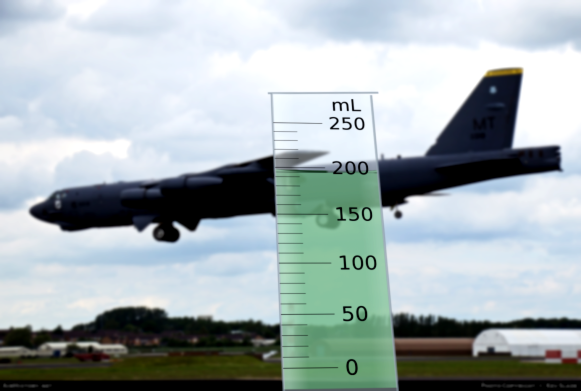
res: 195
